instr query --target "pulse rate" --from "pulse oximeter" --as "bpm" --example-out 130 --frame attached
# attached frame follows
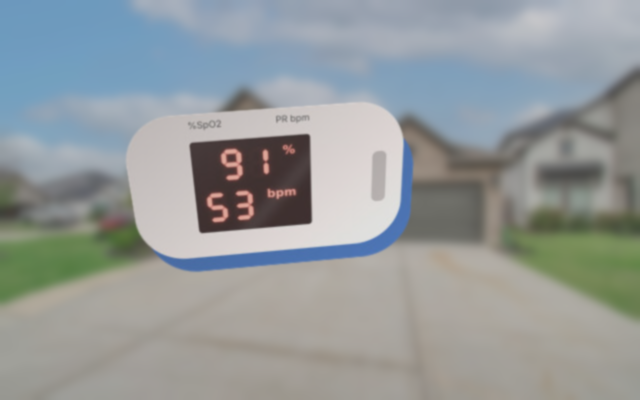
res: 53
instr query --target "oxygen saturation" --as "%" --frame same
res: 91
